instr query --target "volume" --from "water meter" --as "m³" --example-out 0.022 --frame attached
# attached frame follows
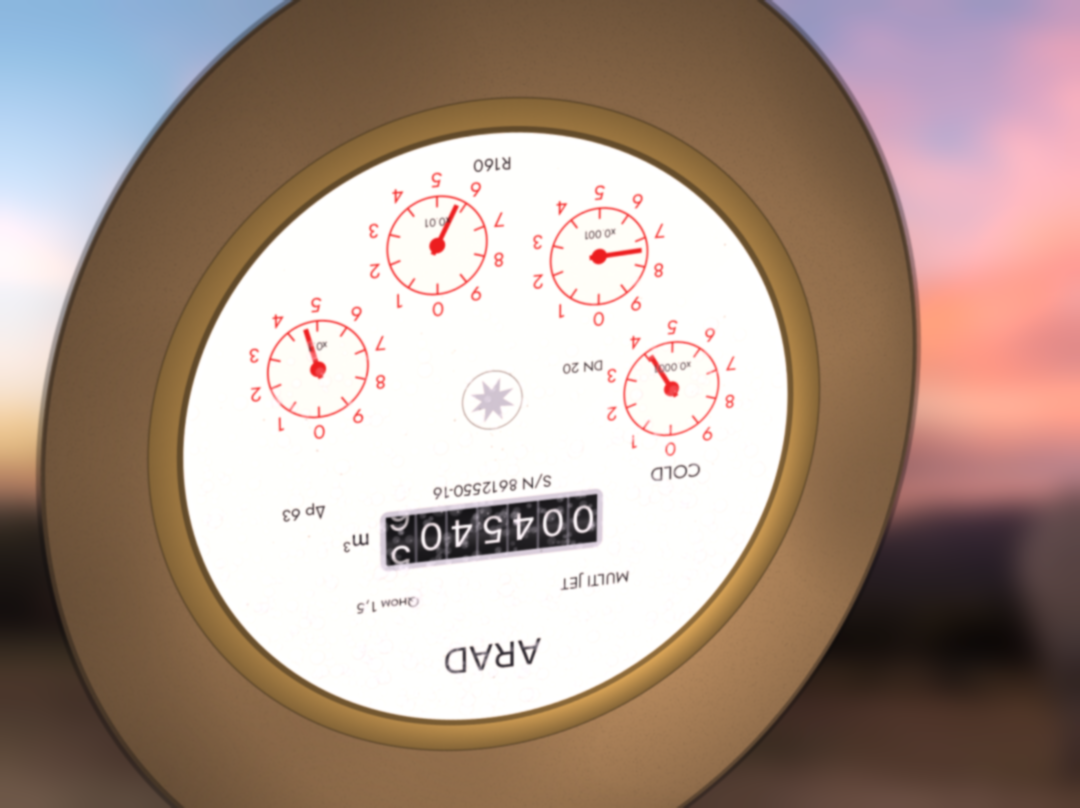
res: 45405.4574
